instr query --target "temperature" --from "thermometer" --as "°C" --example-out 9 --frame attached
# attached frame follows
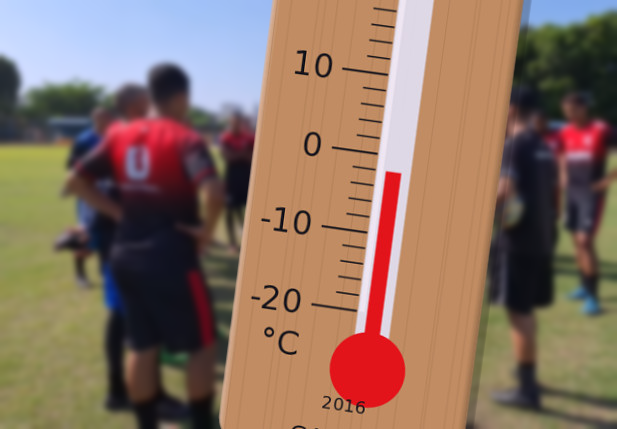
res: -2
